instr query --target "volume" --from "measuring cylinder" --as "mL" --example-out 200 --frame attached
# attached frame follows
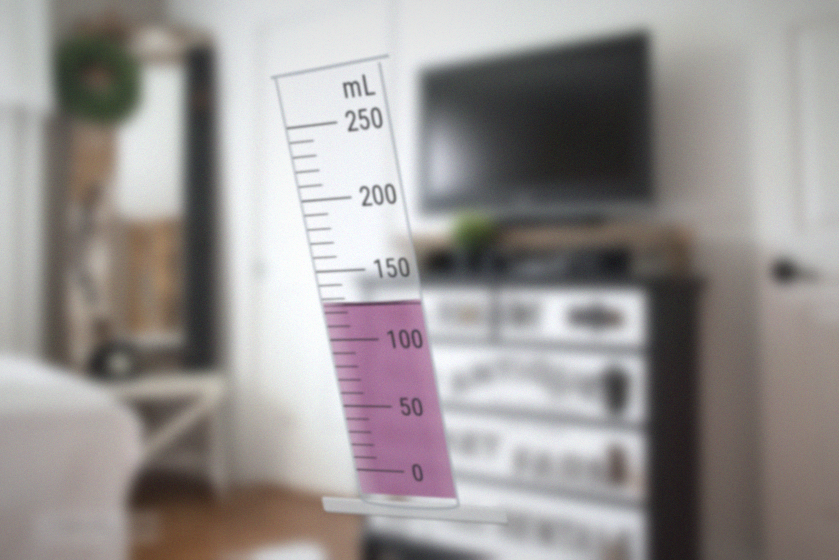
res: 125
